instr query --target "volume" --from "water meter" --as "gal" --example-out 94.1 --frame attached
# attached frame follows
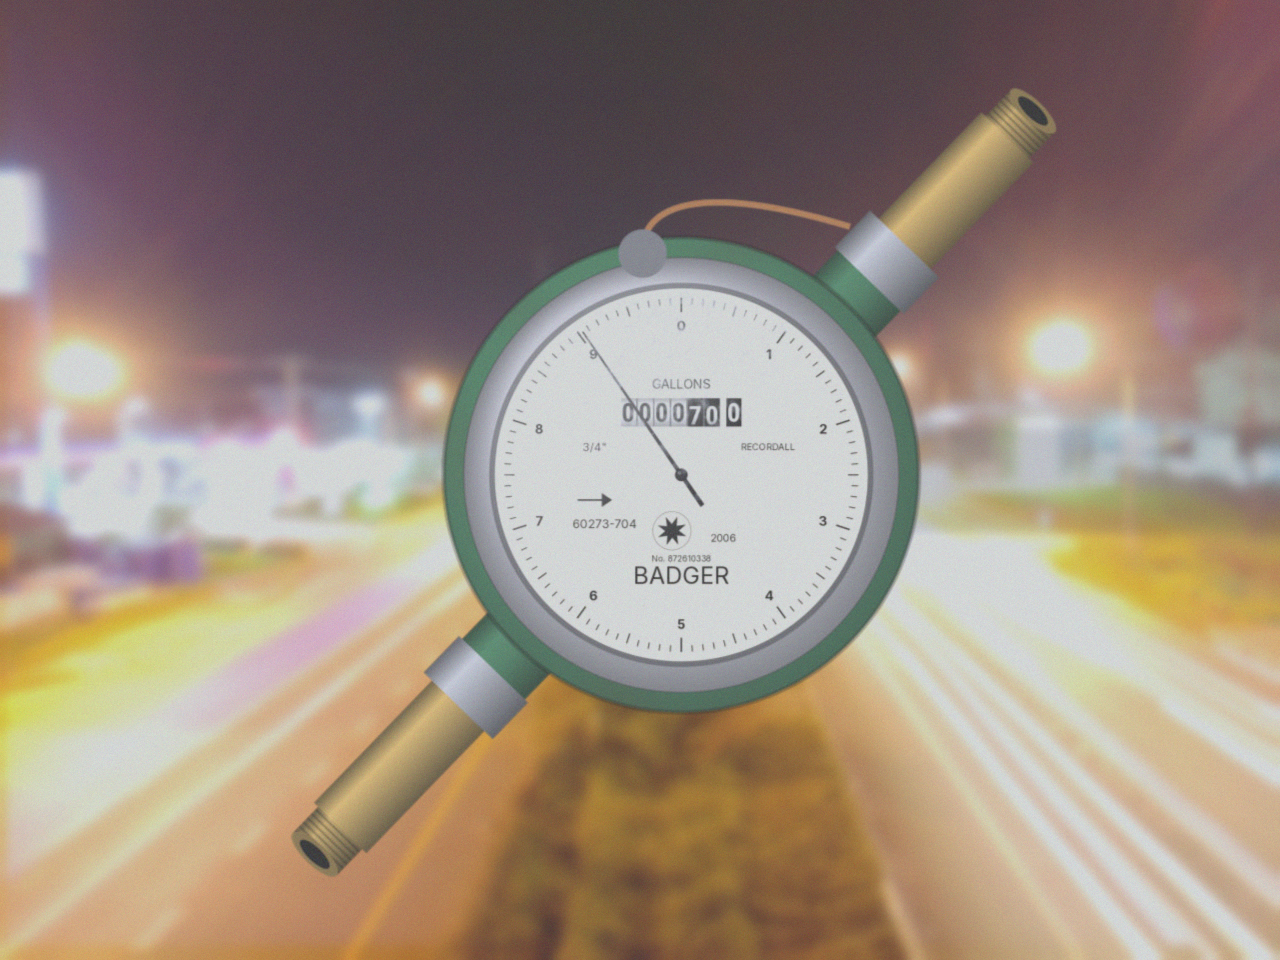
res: 699.0
